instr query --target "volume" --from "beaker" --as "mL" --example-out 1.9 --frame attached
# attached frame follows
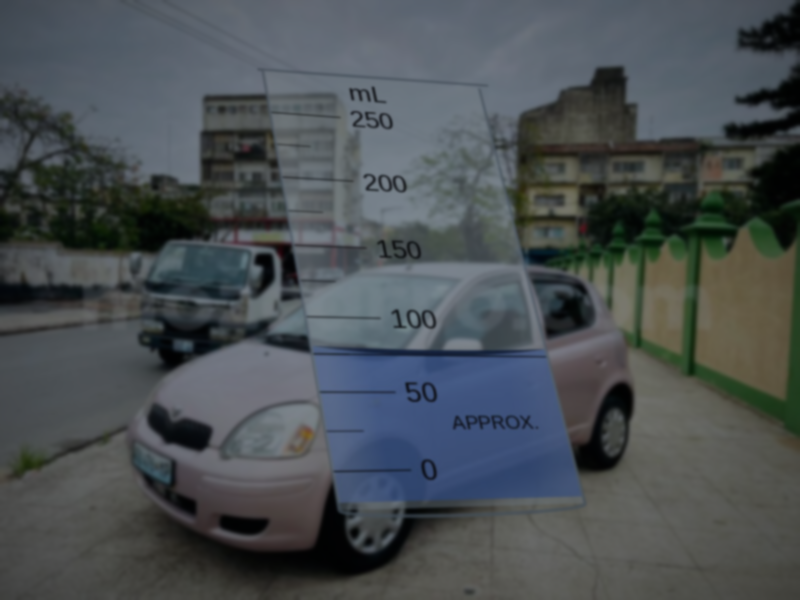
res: 75
